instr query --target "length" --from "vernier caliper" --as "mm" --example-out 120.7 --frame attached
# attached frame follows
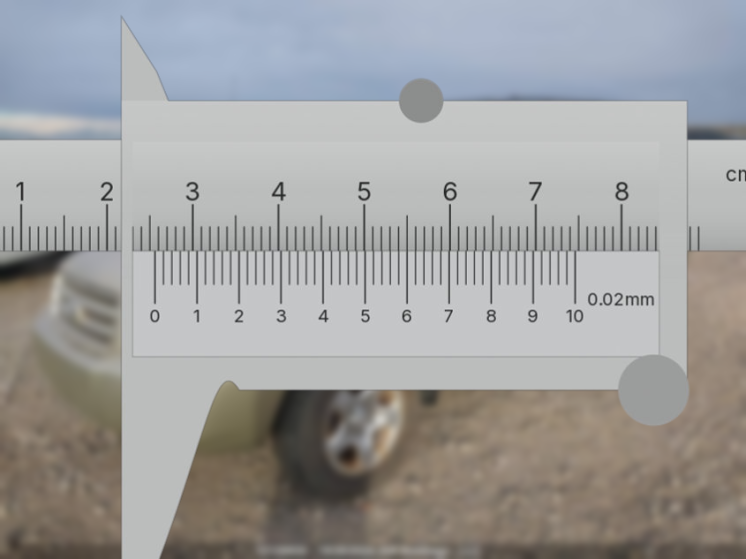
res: 25.6
